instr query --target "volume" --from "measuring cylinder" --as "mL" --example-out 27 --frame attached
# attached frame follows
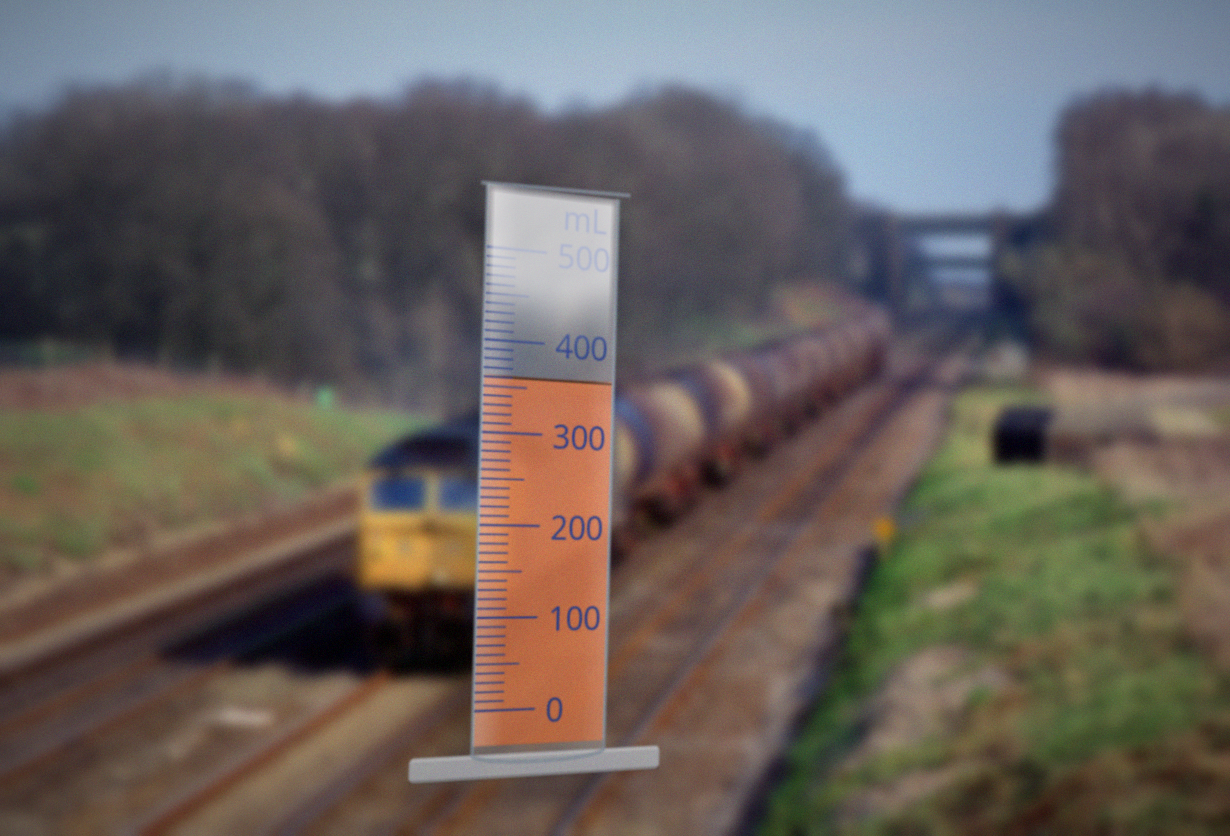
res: 360
